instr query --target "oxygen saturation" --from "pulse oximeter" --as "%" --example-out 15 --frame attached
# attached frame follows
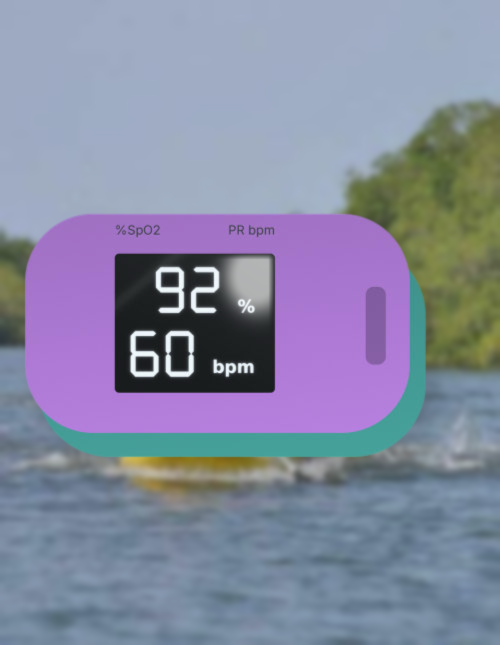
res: 92
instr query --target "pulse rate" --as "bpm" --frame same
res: 60
